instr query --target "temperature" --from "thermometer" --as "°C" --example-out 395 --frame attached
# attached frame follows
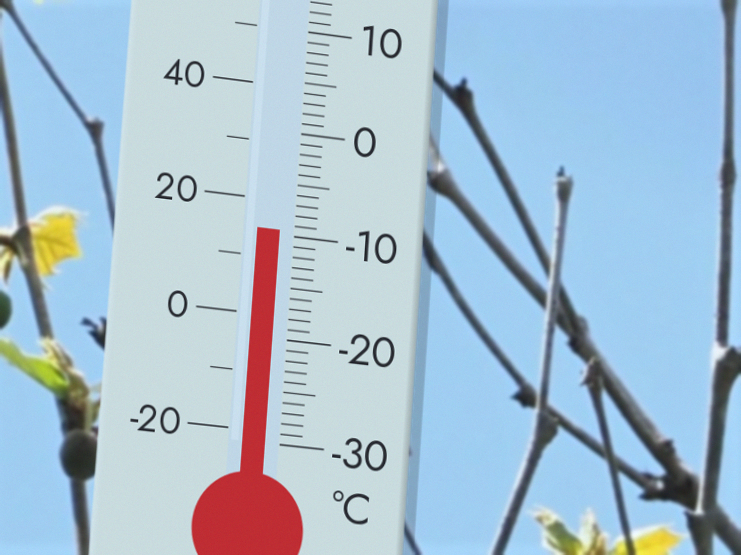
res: -9.5
